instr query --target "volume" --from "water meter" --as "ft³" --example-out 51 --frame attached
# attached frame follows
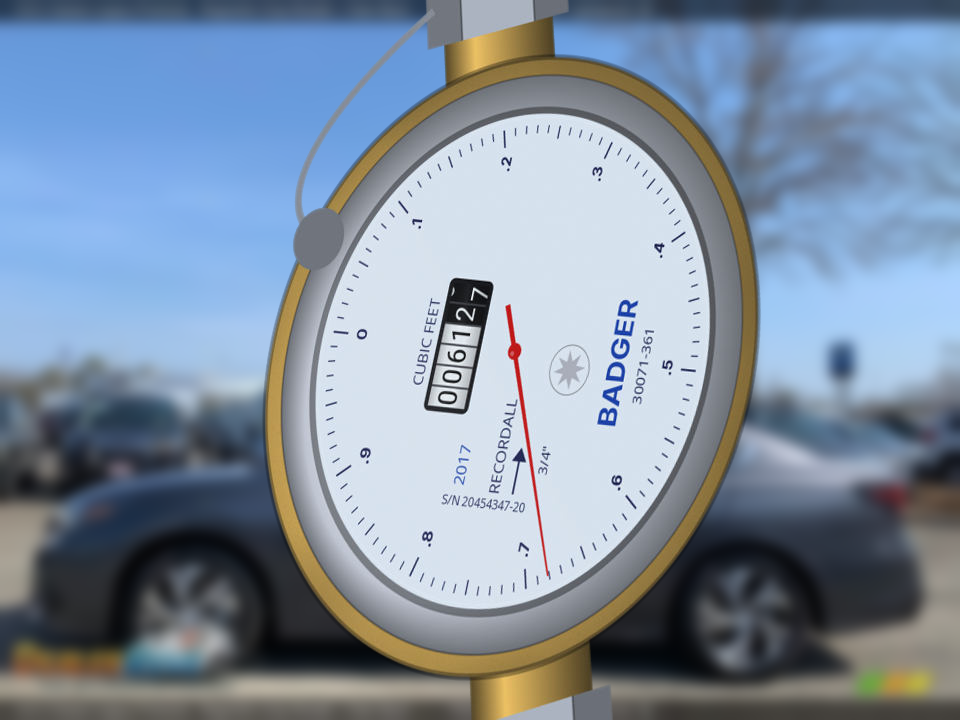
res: 6126.68
